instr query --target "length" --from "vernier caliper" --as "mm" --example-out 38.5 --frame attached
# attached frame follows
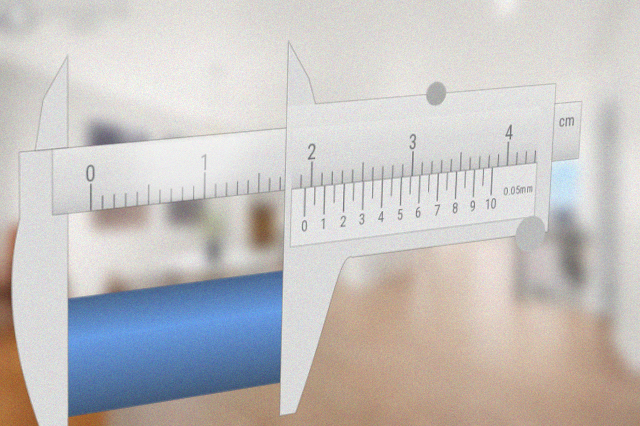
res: 19.4
